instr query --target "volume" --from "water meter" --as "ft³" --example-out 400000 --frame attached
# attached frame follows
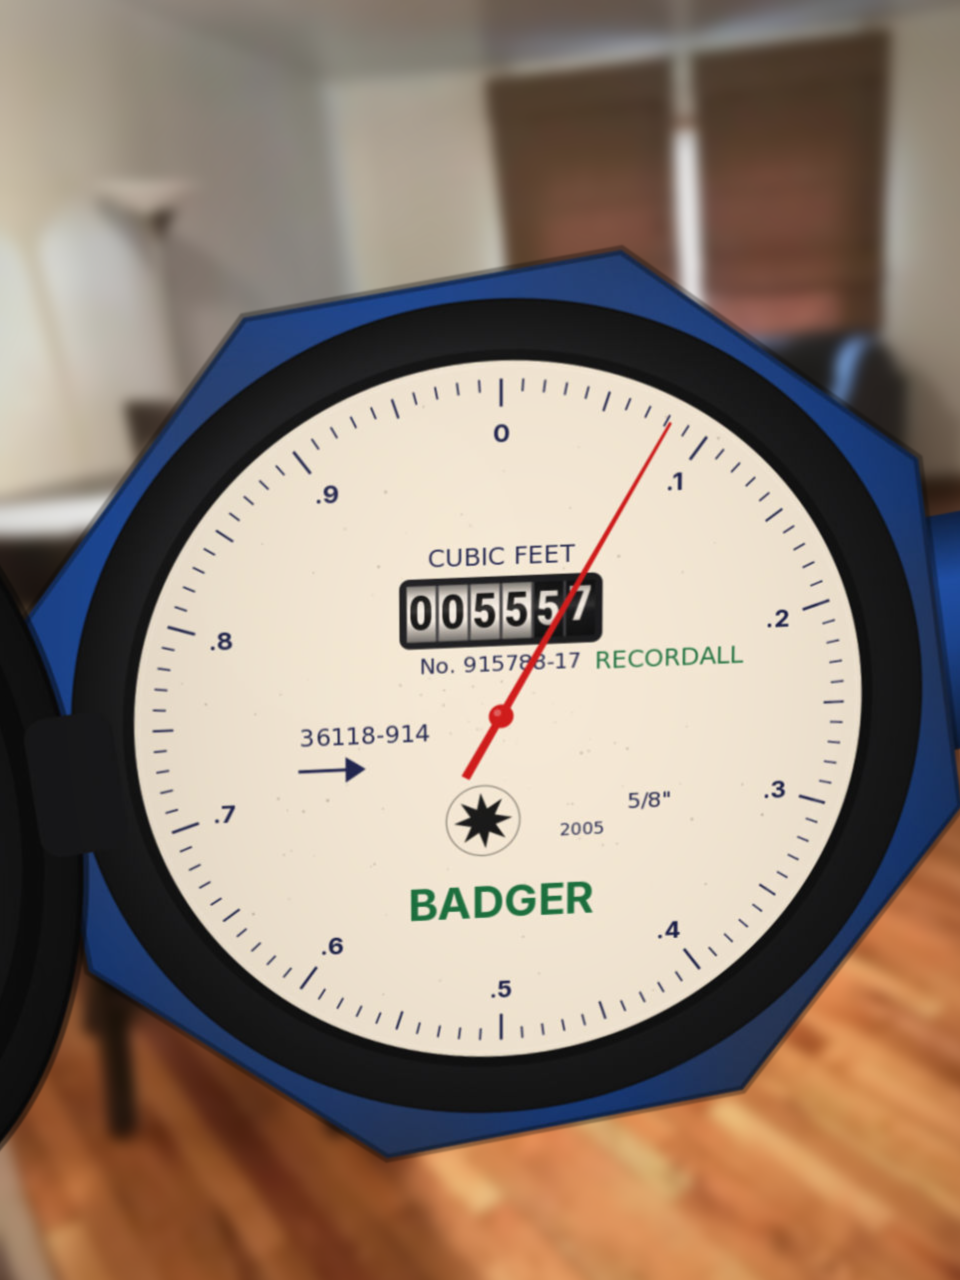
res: 5557.08
